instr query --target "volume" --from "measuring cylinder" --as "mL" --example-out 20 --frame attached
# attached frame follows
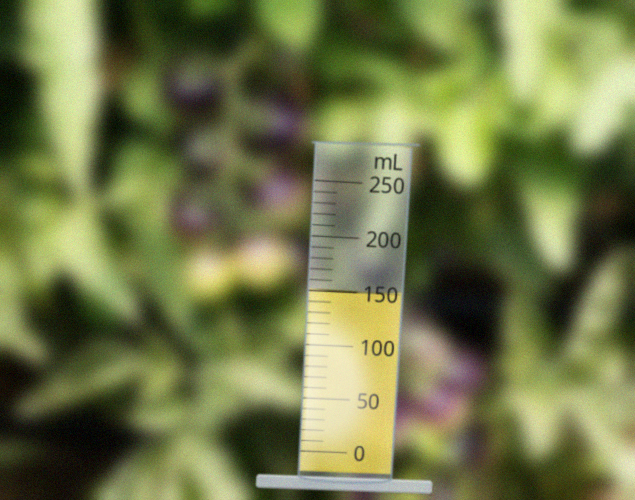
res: 150
